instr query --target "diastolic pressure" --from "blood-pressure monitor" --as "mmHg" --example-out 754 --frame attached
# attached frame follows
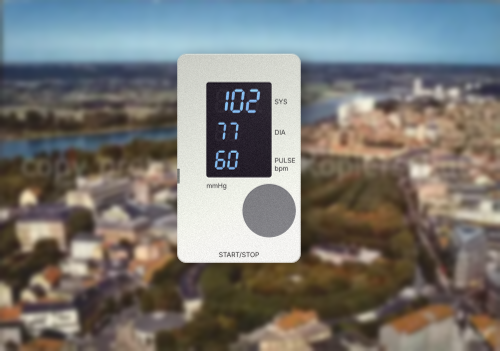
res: 77
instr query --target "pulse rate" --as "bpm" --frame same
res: 60
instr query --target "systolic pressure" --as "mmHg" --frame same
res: 102
